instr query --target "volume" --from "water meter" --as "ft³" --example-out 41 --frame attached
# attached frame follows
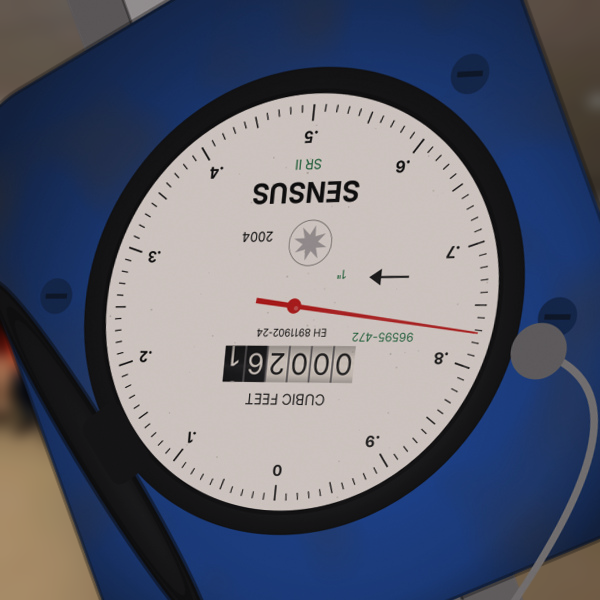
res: 260.77
